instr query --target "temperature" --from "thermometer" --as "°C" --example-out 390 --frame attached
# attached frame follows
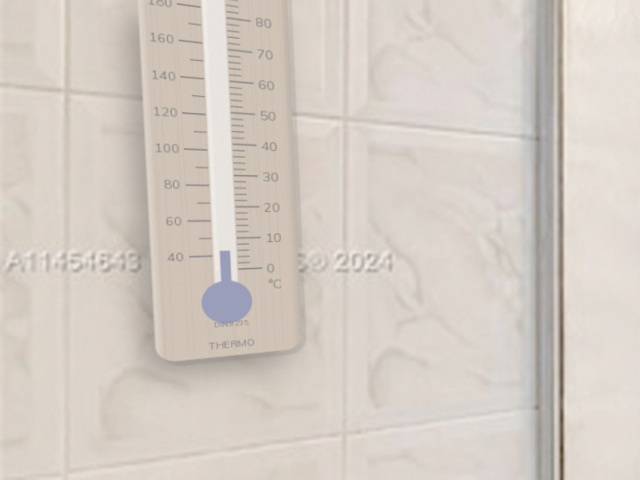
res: 6
